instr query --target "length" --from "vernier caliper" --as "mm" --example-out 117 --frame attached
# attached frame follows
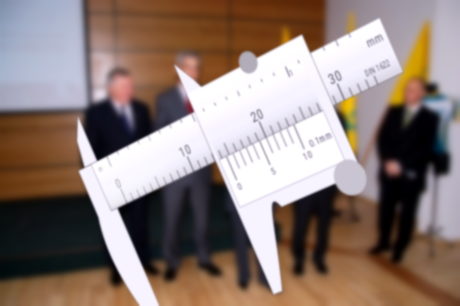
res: 14.6
